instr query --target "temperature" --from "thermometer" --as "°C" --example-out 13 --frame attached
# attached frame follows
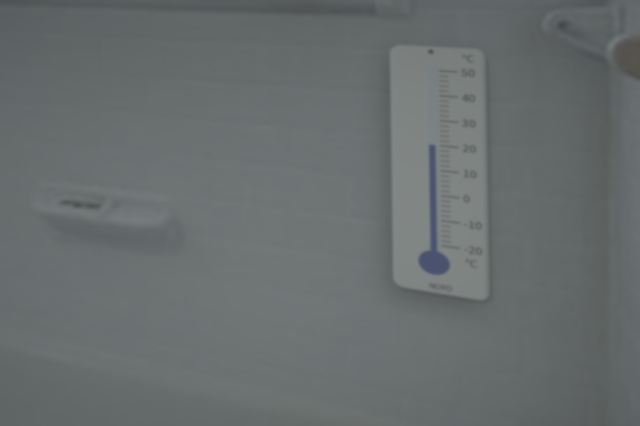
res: 20
